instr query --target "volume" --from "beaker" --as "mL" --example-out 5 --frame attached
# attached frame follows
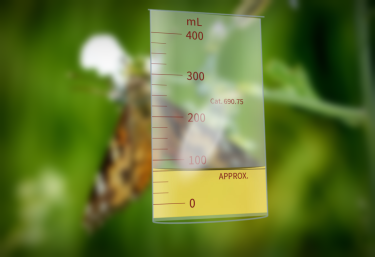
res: 75
